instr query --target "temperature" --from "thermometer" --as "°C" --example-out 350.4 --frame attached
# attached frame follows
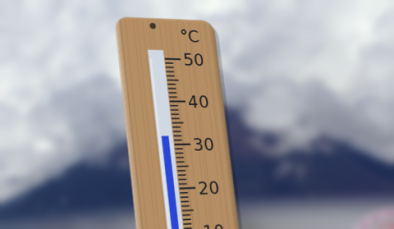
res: 32
